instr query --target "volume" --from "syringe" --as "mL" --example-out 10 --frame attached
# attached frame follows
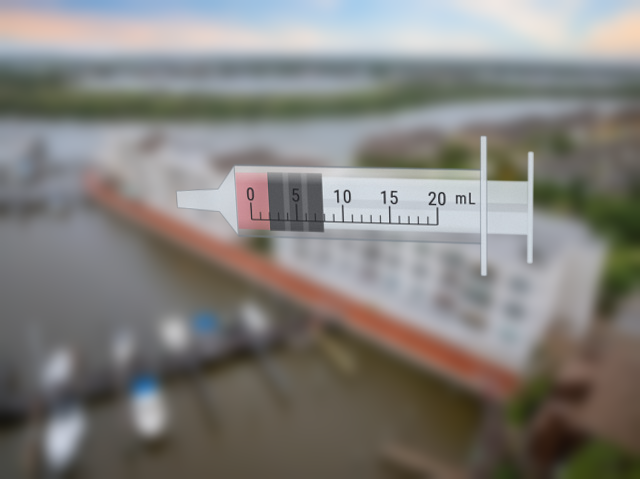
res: 2
